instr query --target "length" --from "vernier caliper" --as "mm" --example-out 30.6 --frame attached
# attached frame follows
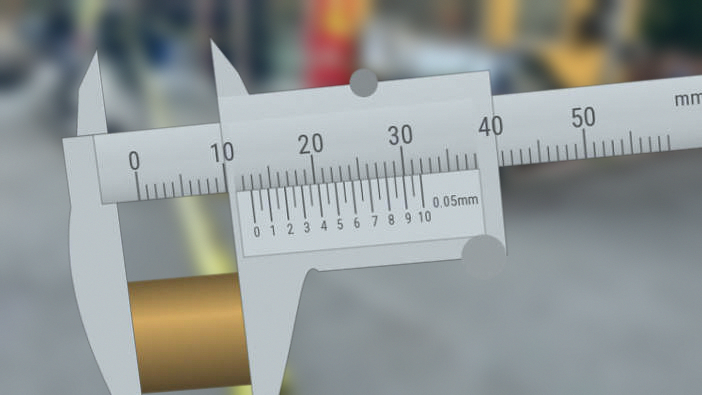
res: 12.8
